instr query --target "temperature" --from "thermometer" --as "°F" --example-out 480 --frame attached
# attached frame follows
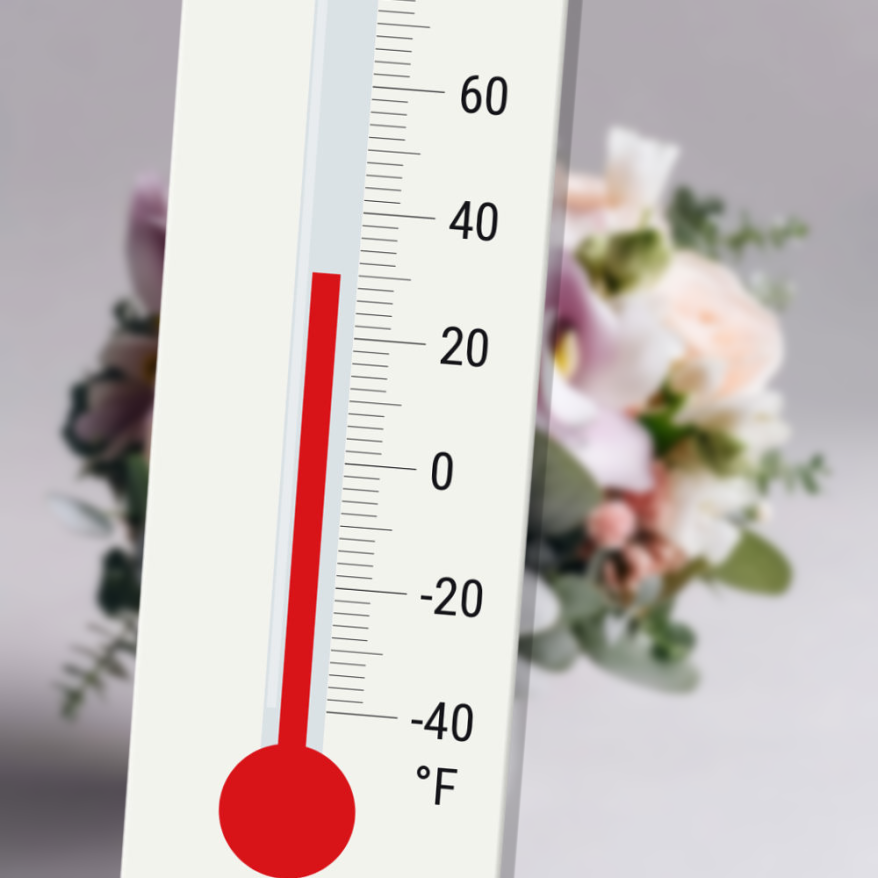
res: 30
